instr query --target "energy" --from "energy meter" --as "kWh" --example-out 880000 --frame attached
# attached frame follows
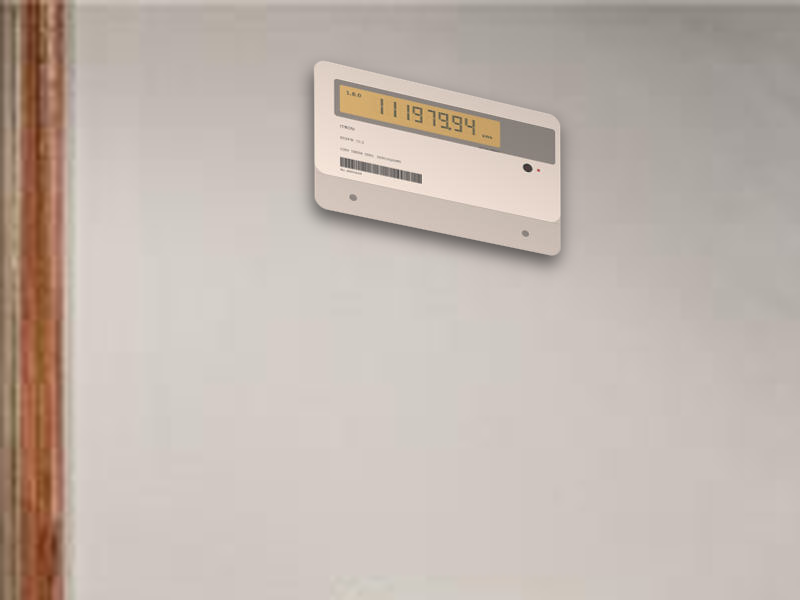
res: 111979.94
